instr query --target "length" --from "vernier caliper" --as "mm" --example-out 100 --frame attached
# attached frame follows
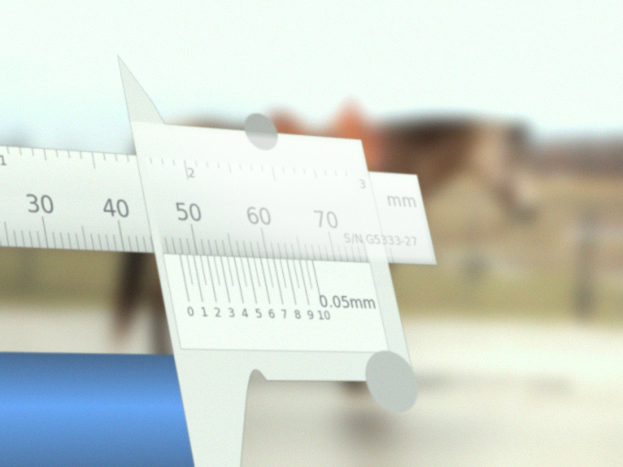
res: 47.6
